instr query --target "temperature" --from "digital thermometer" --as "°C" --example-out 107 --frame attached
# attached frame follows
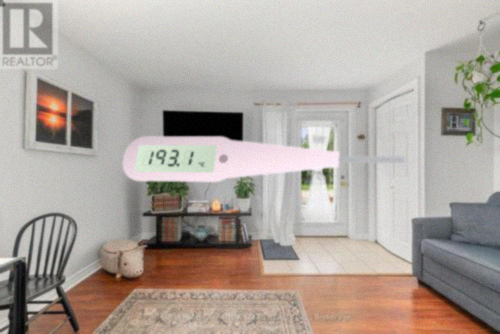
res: 193.1
